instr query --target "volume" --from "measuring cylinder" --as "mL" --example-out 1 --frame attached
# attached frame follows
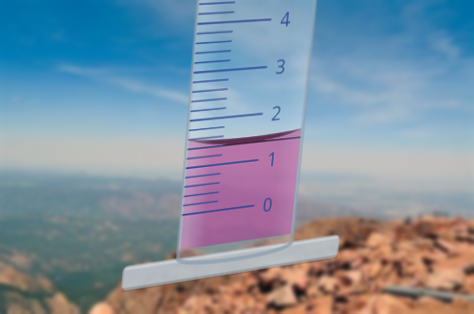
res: 1.4
